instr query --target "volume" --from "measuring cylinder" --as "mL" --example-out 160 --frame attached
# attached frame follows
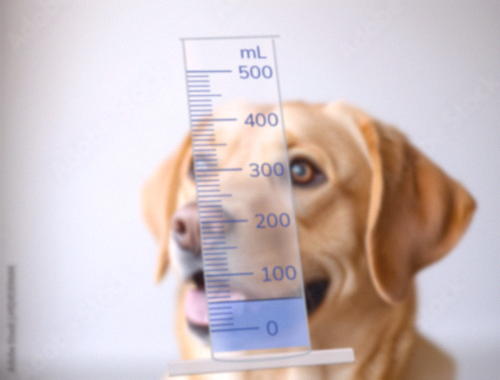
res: 50
